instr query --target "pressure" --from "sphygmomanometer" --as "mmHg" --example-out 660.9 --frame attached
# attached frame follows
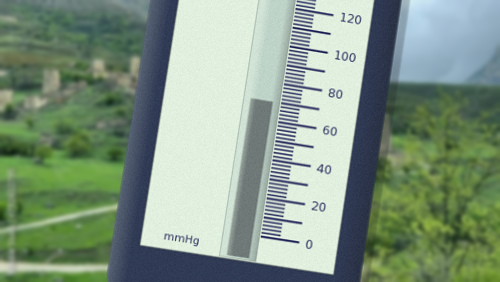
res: 70
